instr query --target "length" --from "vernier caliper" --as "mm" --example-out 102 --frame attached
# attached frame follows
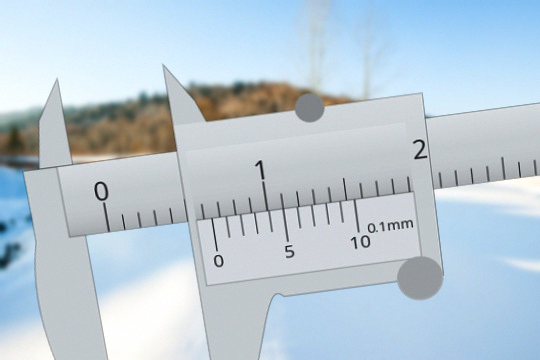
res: 6.5
